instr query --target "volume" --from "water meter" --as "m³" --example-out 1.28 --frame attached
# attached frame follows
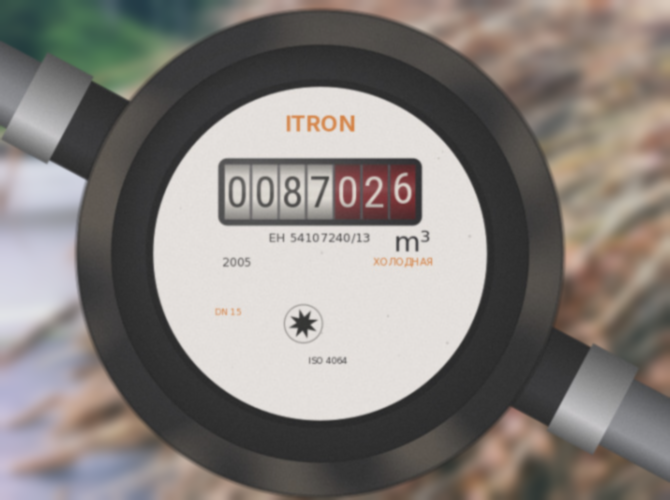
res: 87.026
